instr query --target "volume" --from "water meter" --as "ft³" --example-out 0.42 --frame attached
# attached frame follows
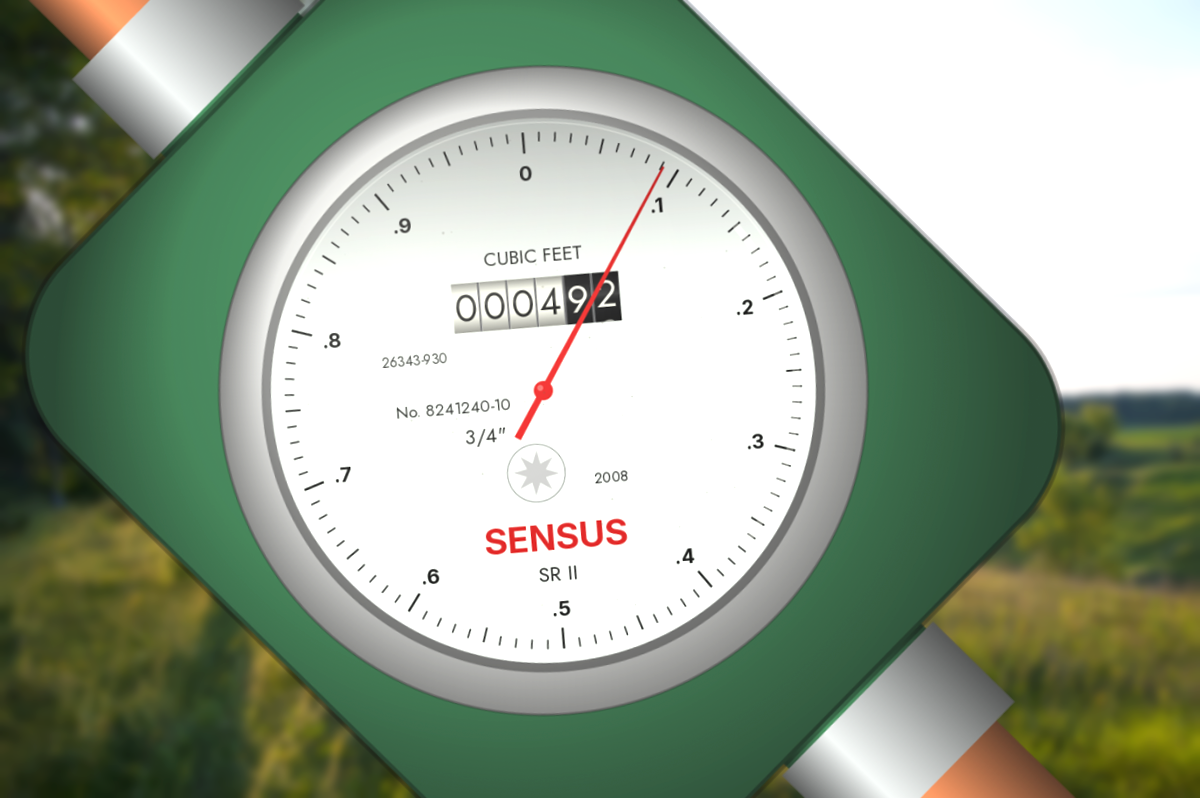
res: 492.09
